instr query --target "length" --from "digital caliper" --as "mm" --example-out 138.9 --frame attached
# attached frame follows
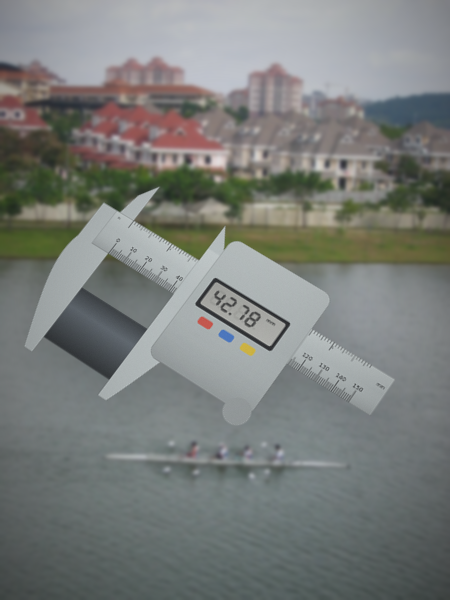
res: 42.78
